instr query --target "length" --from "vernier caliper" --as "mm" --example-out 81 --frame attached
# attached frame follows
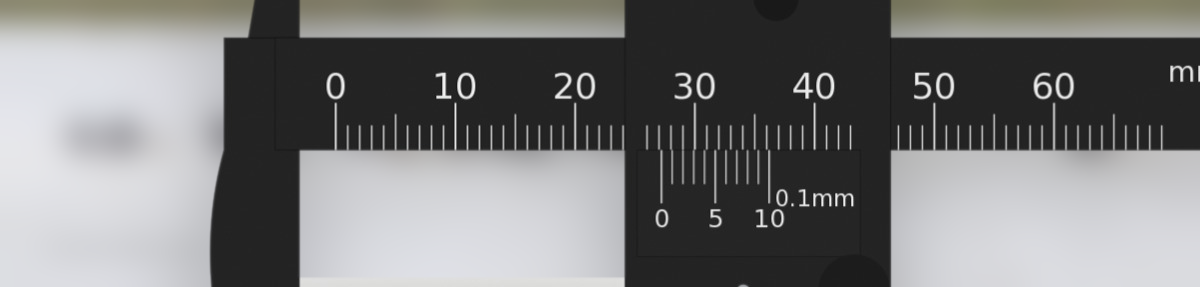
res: 27.2
